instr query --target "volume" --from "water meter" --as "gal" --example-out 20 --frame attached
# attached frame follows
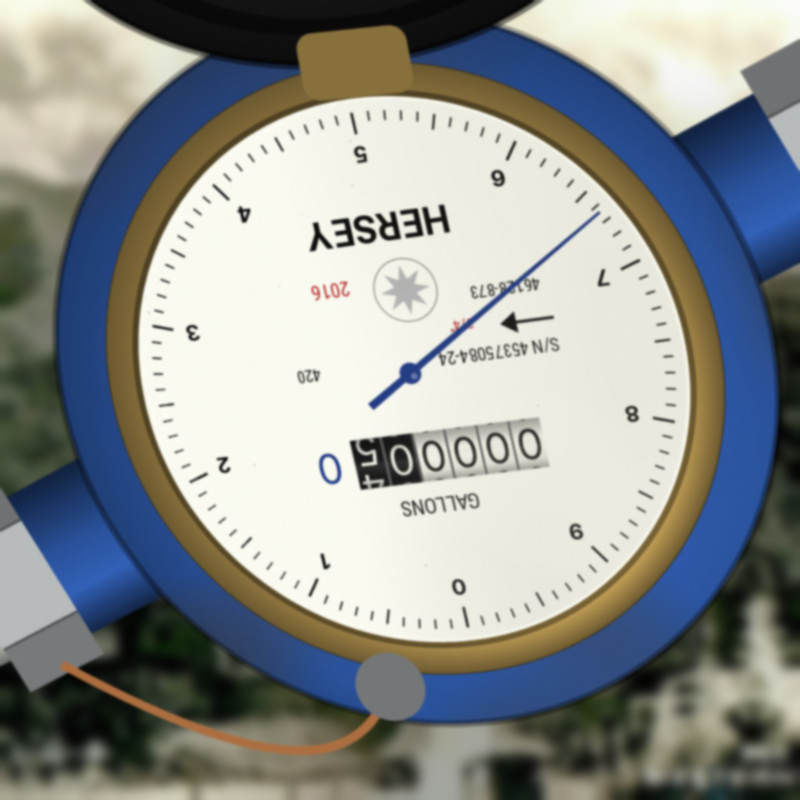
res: 46.6
